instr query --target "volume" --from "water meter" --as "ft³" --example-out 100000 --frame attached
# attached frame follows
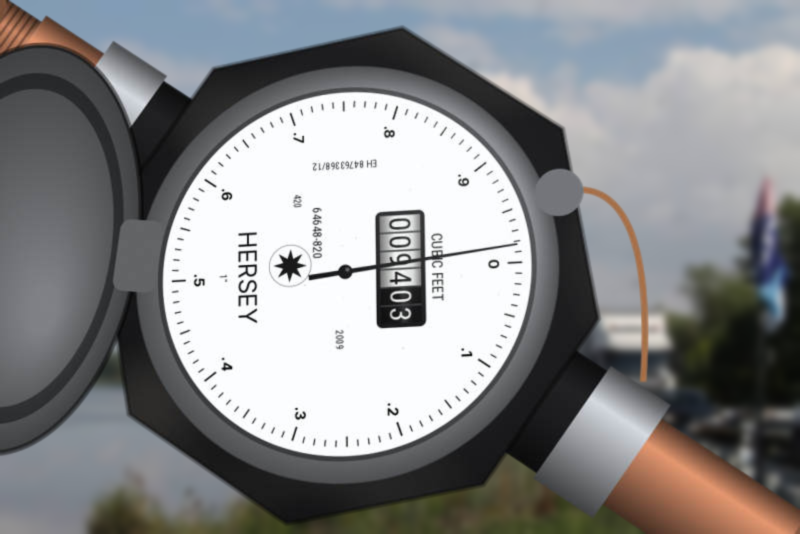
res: 9402.98
